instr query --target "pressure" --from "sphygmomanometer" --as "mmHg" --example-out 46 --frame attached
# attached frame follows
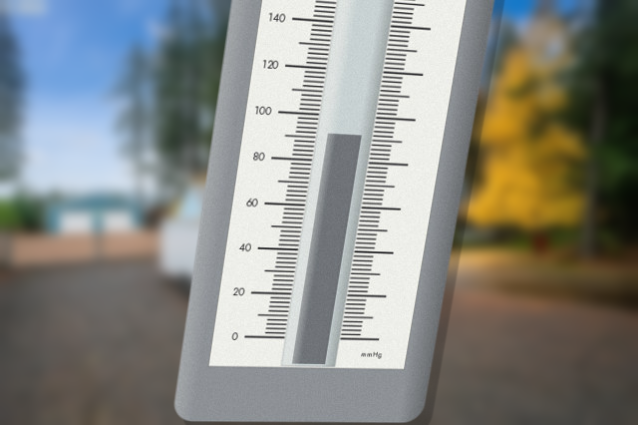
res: 92
